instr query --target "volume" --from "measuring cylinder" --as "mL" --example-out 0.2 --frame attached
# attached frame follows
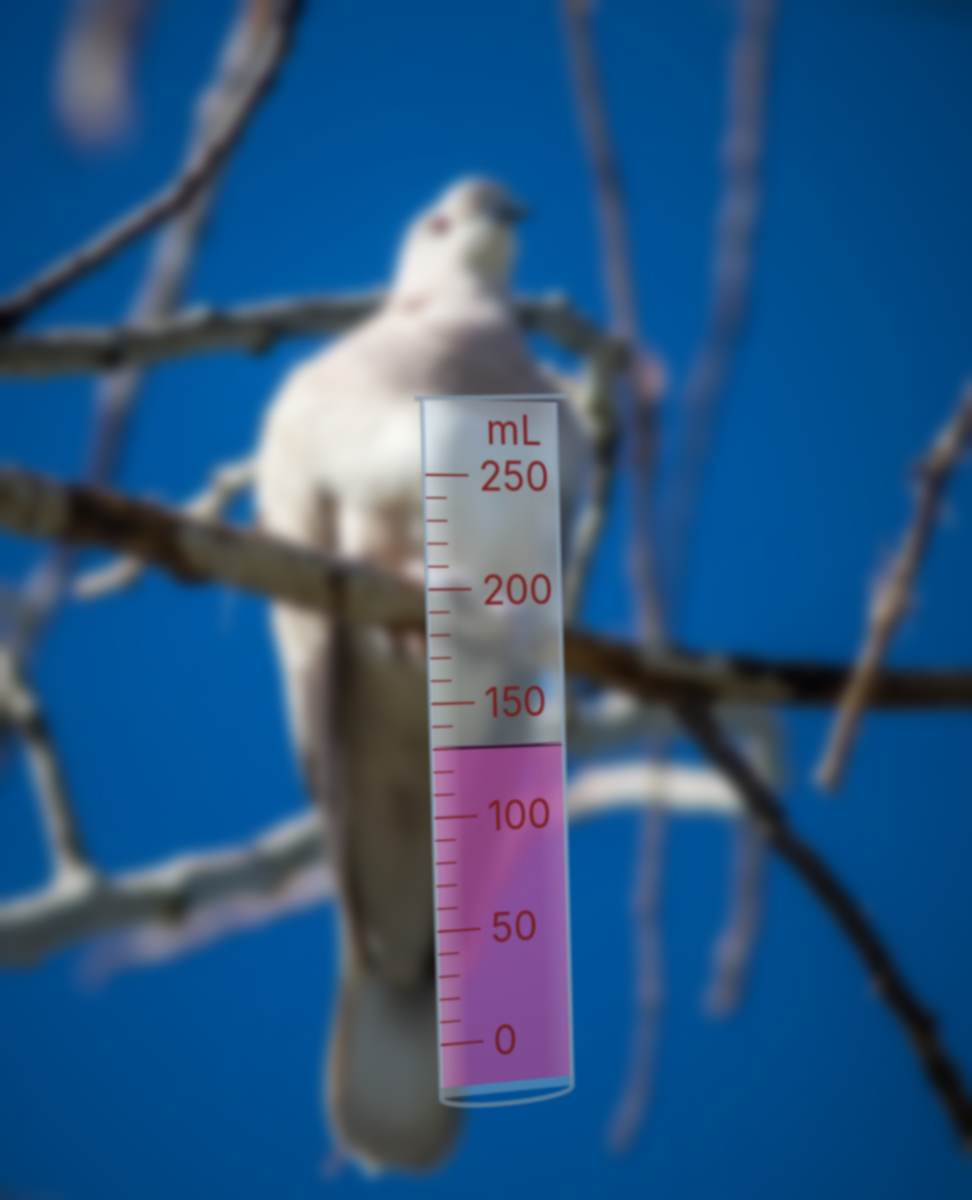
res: 130
